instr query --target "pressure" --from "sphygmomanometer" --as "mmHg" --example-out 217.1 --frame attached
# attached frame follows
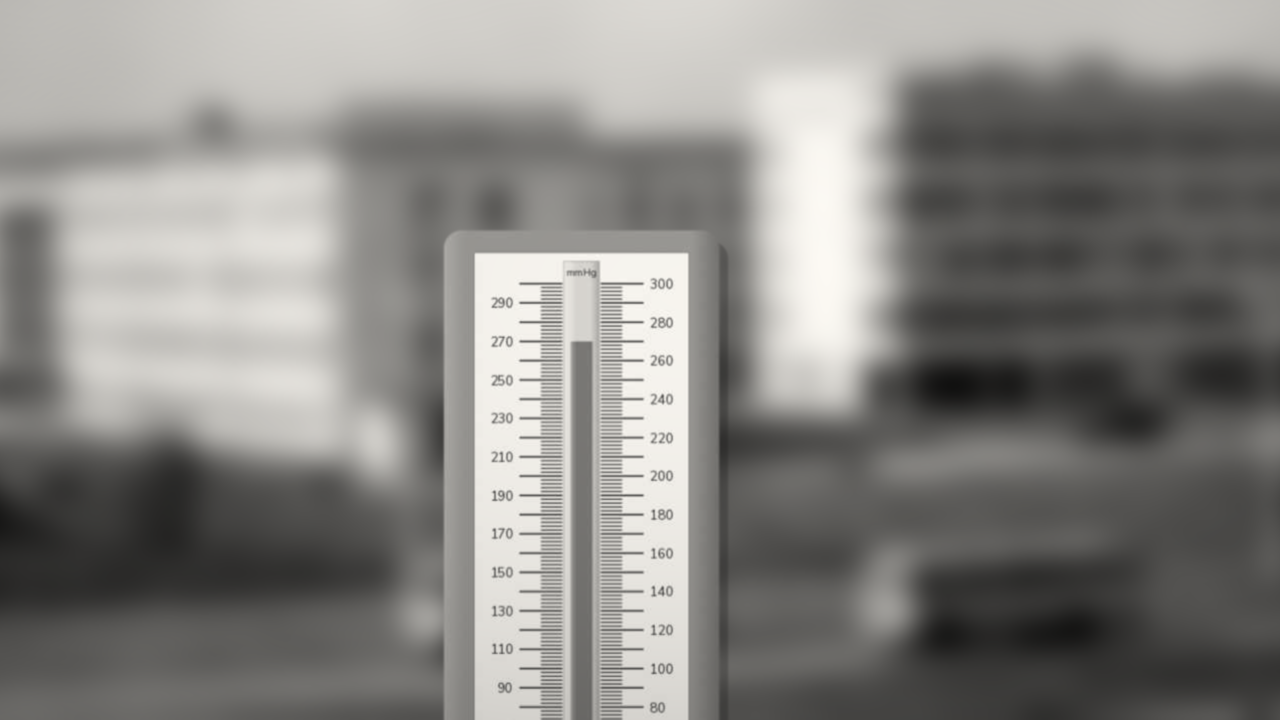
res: 270
